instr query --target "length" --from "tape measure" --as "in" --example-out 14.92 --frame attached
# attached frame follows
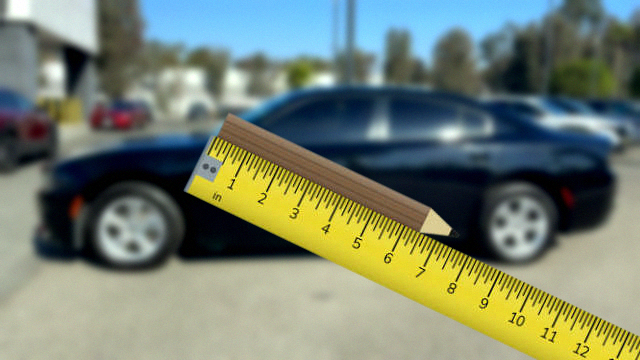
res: 7.5
